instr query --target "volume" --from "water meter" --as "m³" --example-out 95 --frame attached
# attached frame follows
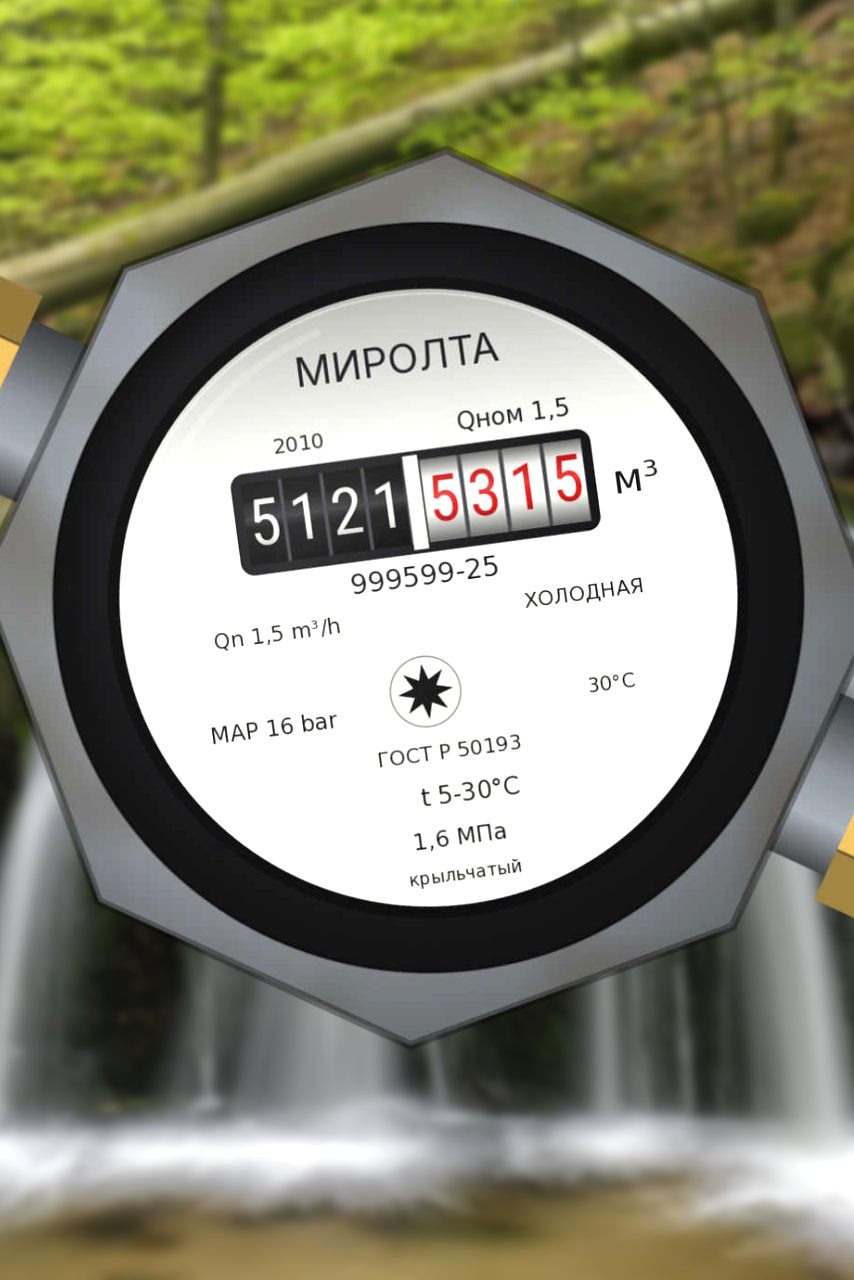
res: 5121.5315
